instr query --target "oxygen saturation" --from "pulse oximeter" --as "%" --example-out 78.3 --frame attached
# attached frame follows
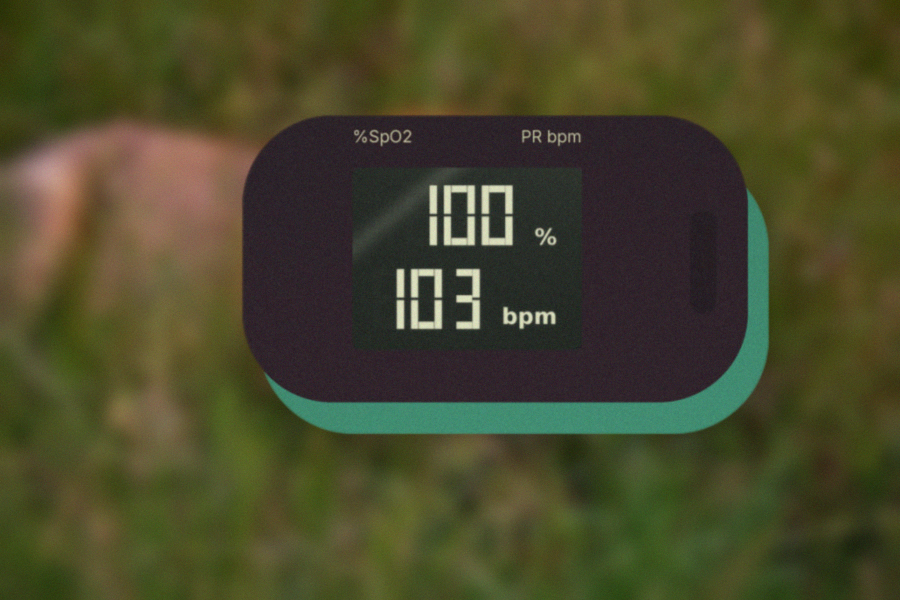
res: 100
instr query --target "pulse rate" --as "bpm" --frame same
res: 103
